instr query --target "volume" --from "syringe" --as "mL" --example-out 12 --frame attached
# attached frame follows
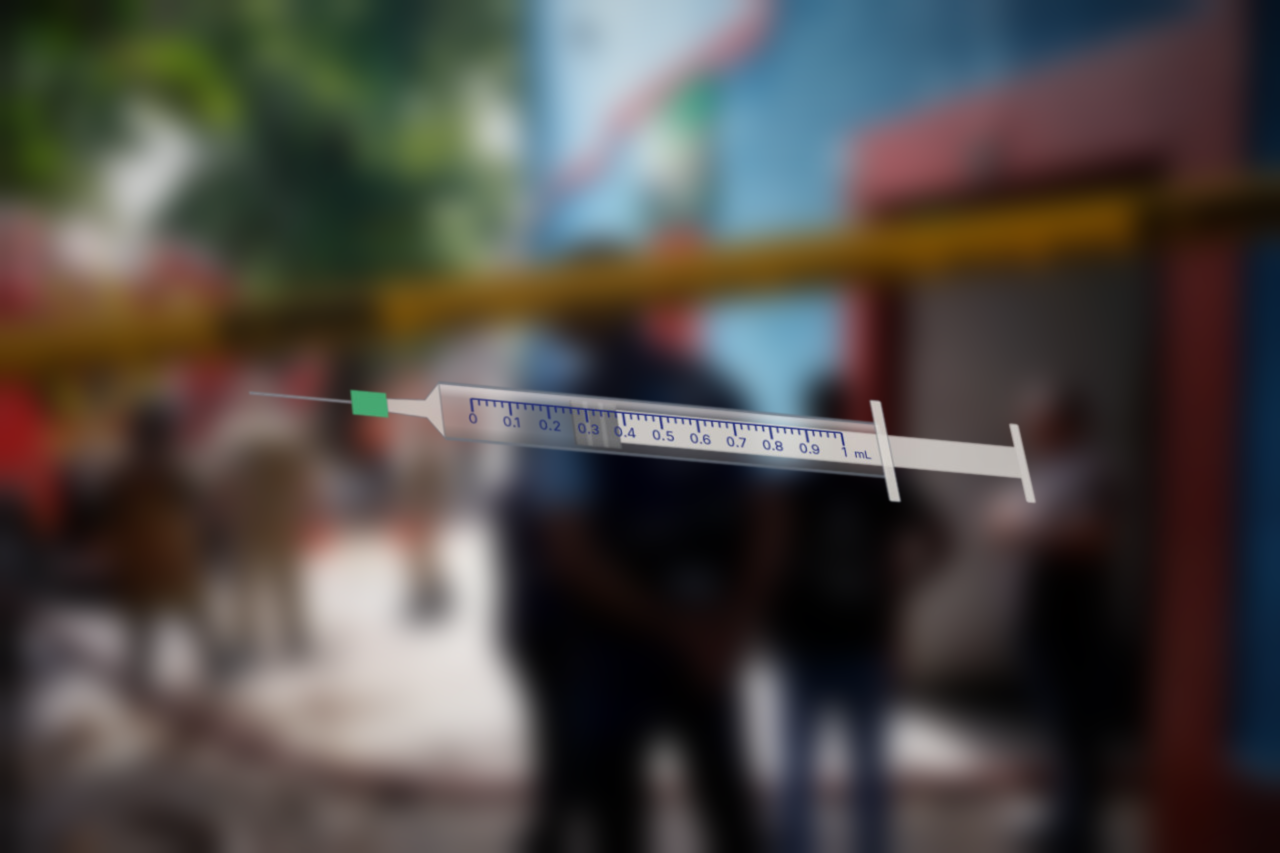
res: 0.26
